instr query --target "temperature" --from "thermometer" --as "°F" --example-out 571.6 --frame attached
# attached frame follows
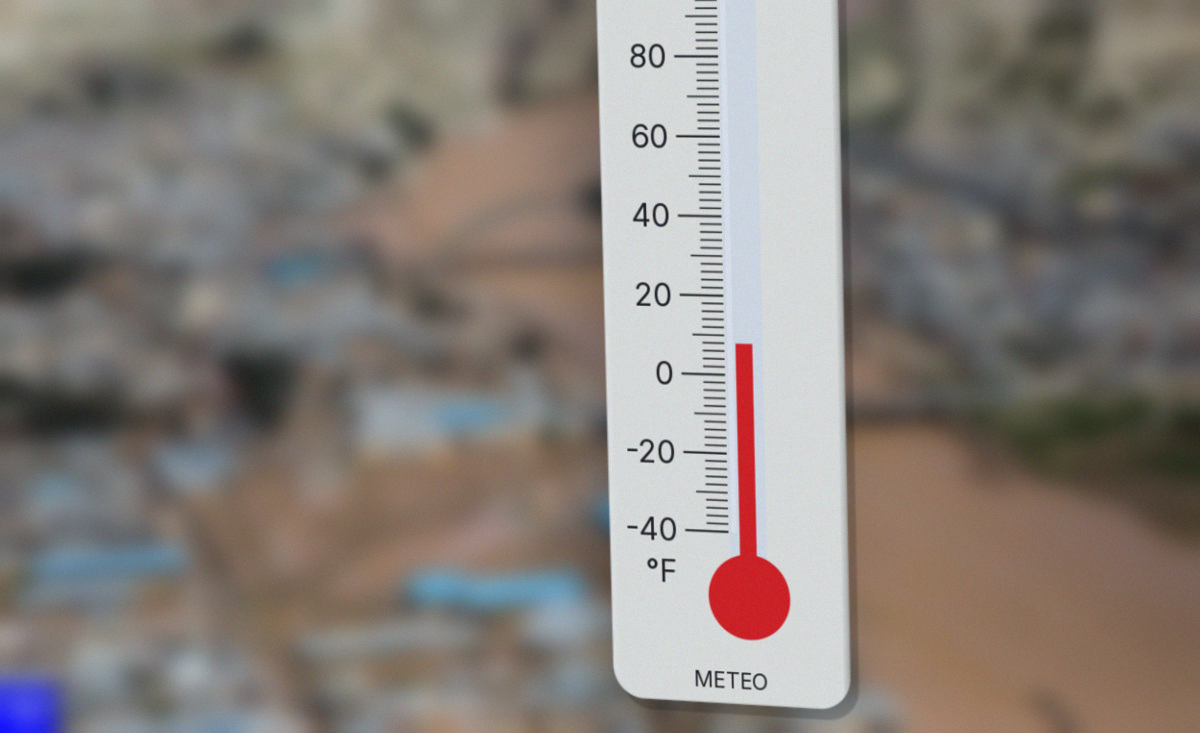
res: 8
